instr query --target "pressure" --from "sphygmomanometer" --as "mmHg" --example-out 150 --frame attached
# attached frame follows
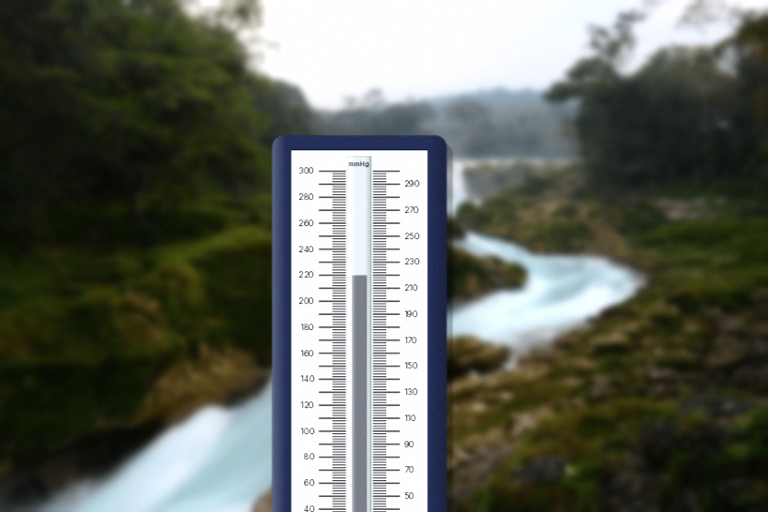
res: 220
